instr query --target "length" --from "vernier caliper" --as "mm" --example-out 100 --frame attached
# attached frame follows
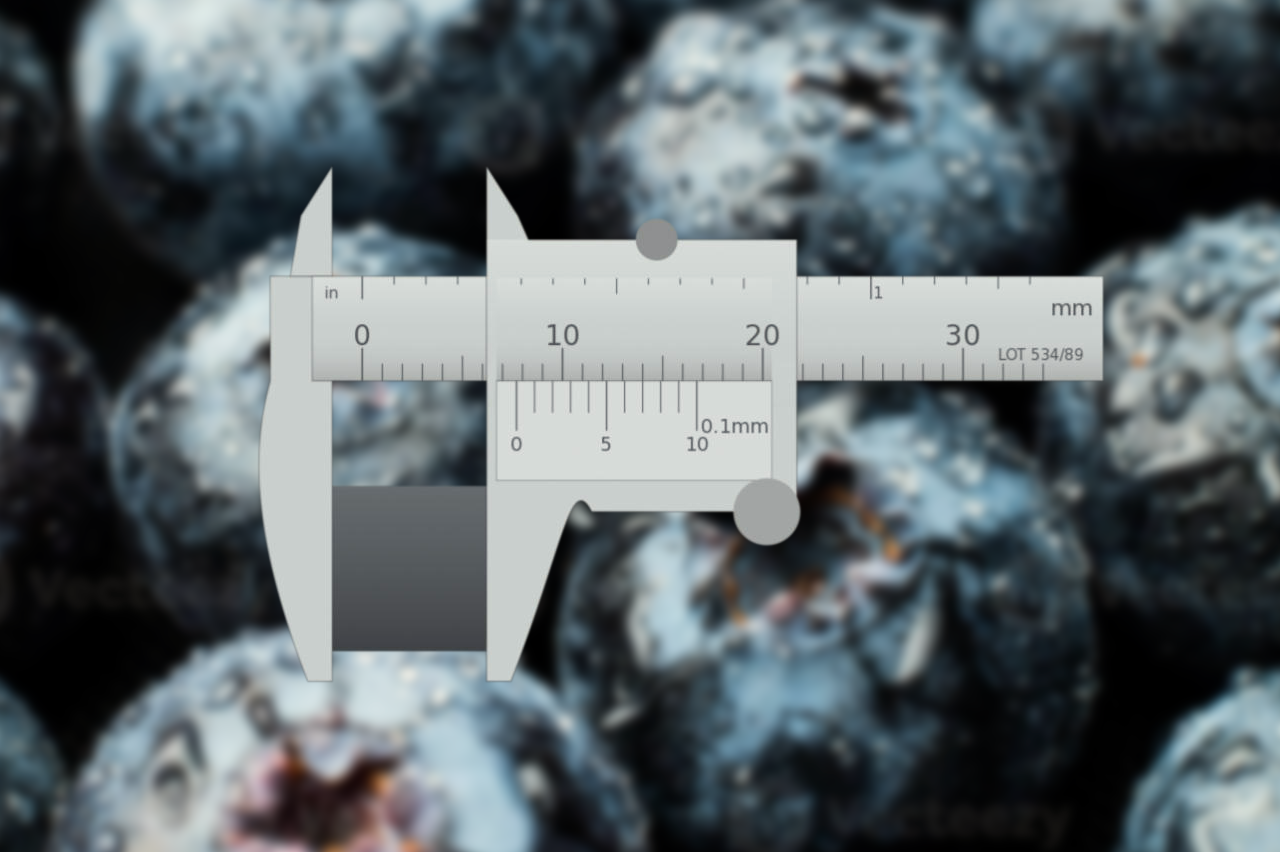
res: 7.7
